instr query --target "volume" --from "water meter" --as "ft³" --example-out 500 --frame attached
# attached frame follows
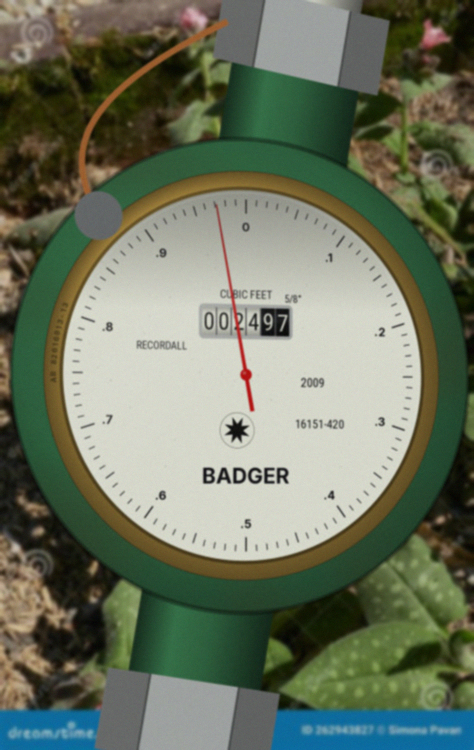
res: 2496.97
